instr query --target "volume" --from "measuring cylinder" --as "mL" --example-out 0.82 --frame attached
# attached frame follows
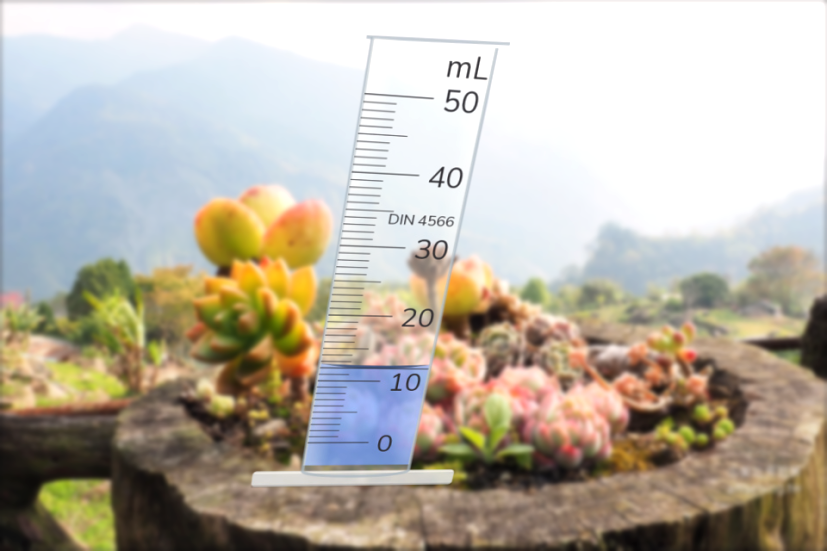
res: 12
